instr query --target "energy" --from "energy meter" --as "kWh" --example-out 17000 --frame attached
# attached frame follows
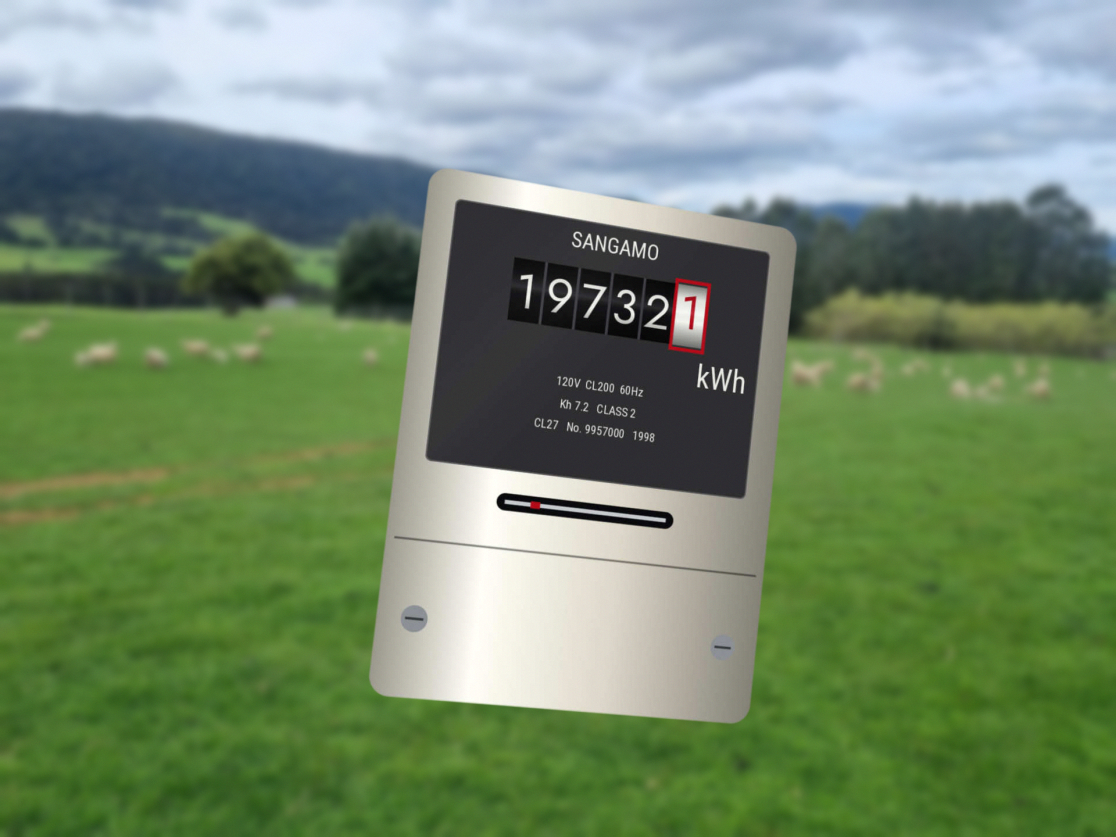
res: 19732.1
